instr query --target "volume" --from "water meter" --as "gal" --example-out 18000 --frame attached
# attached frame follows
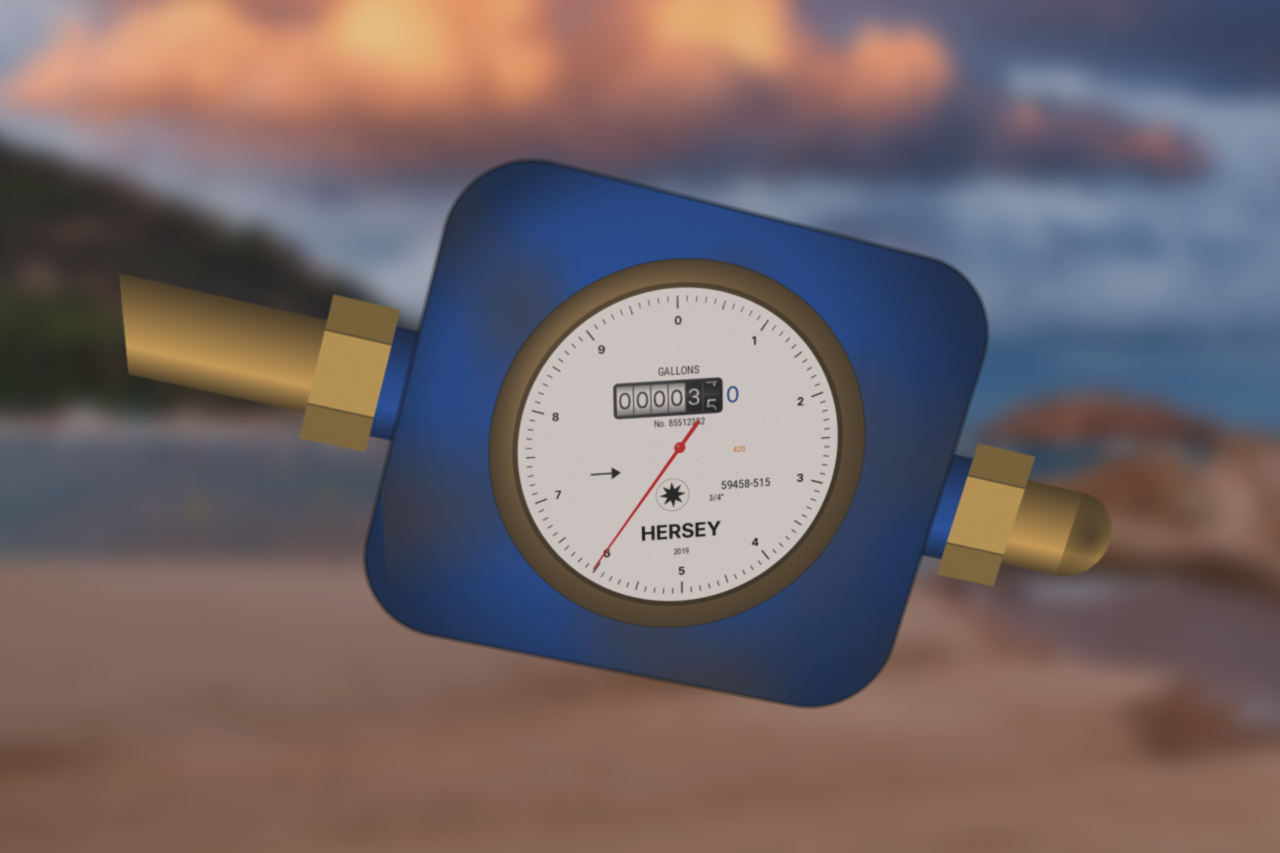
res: 346.0
